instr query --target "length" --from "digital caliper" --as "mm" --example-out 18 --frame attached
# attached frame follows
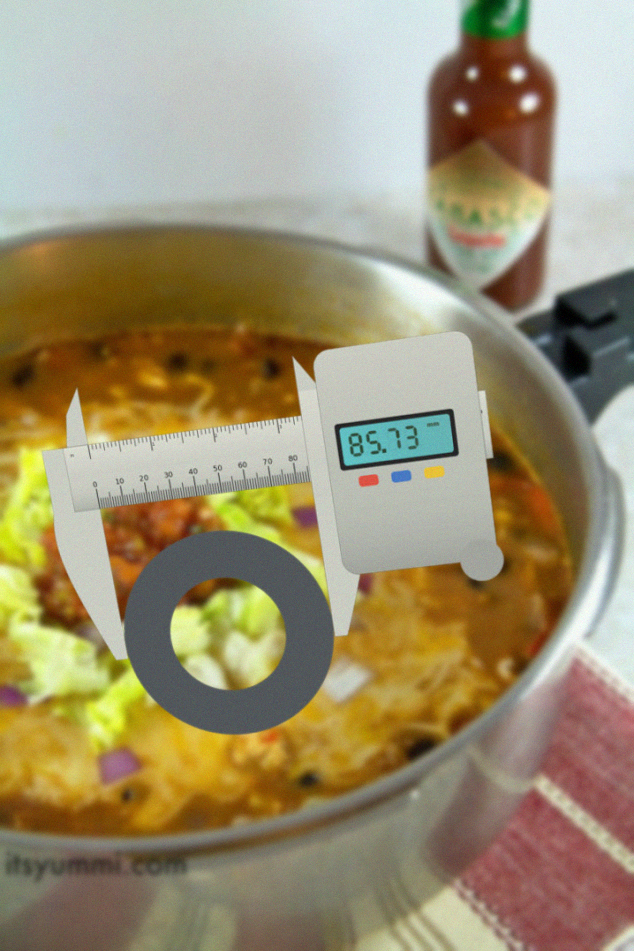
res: 85.73
